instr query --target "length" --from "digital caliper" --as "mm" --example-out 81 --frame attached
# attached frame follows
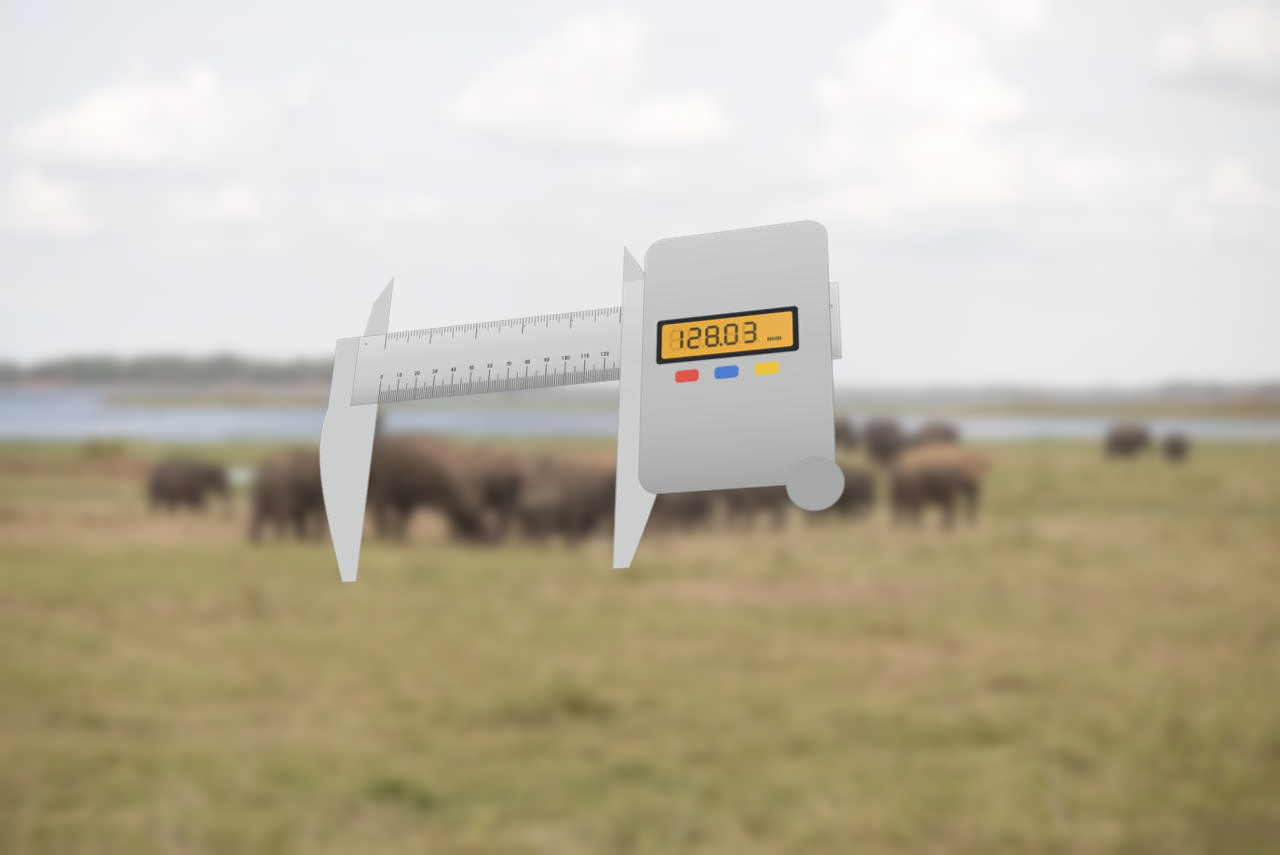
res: 128.03
